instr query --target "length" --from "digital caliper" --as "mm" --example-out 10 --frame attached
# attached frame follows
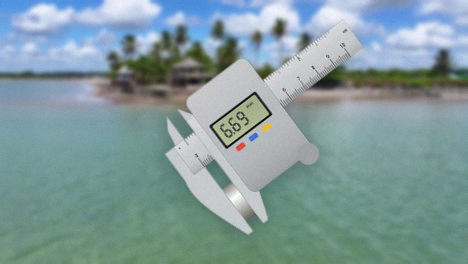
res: 6.69
